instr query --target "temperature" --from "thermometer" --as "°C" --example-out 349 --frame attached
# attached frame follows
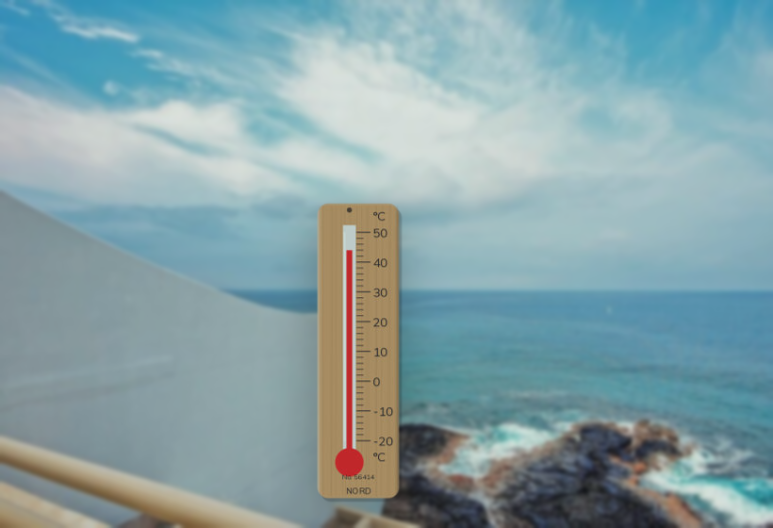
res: 44
